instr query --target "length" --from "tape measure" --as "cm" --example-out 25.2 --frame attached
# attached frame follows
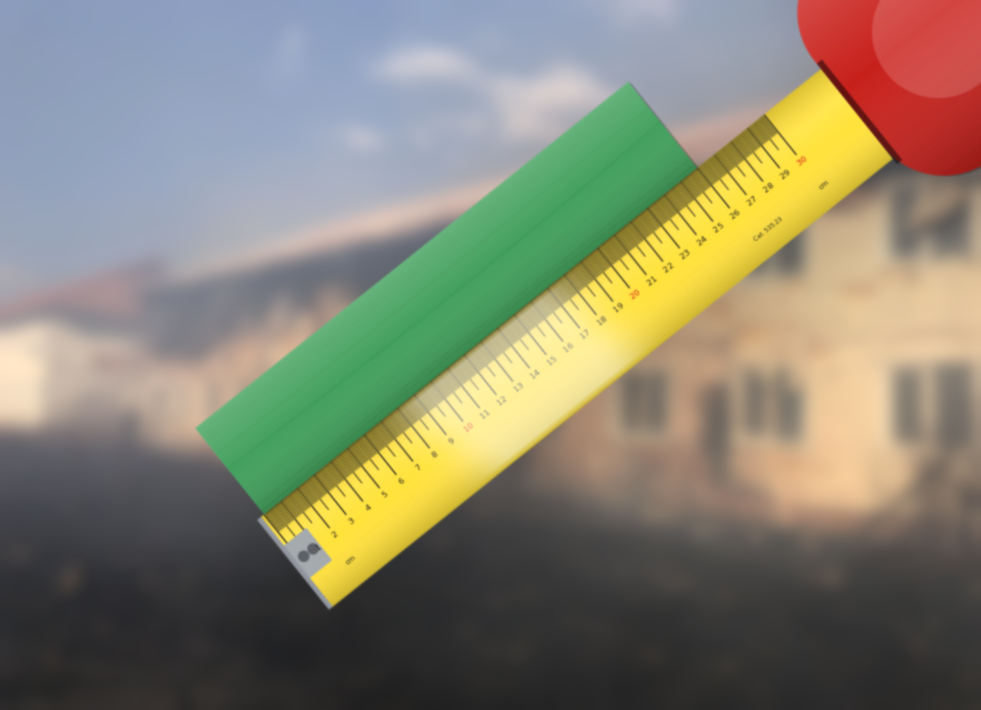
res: 26
